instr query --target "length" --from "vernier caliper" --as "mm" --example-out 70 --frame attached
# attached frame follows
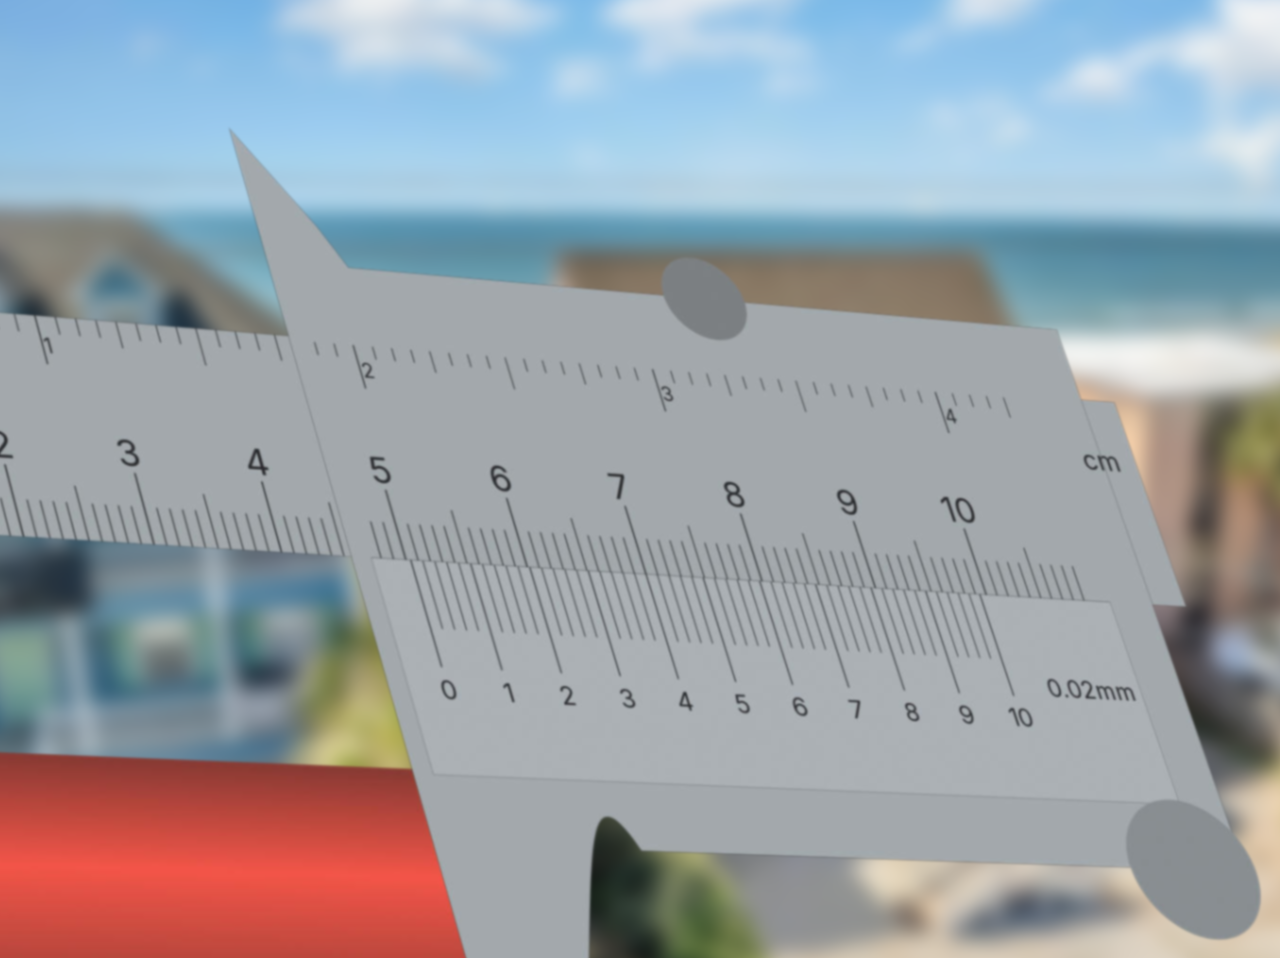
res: 50.4
